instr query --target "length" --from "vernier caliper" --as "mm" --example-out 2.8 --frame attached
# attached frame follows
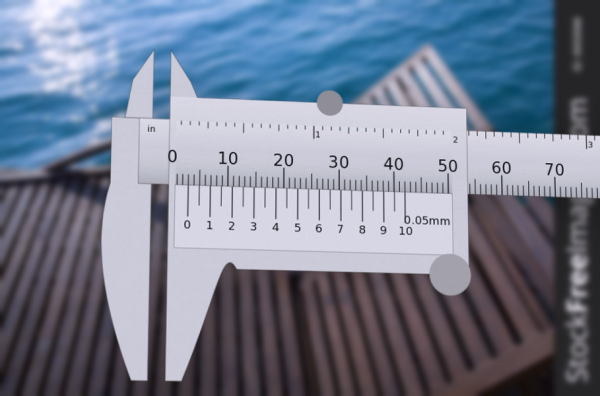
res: 3.0
